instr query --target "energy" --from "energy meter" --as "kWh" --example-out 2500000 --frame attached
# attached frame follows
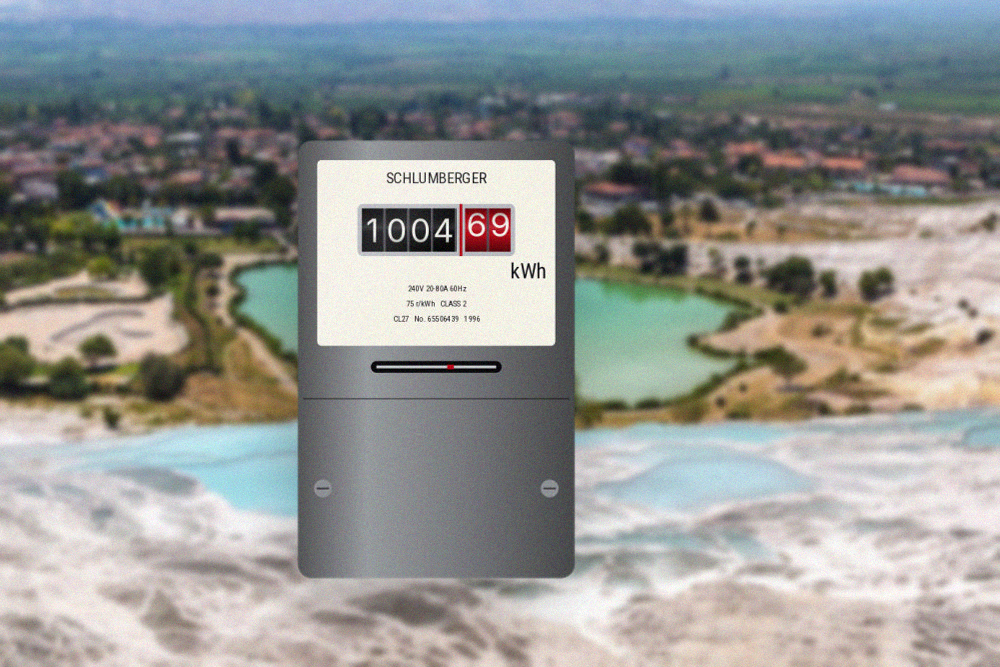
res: 1004.69
